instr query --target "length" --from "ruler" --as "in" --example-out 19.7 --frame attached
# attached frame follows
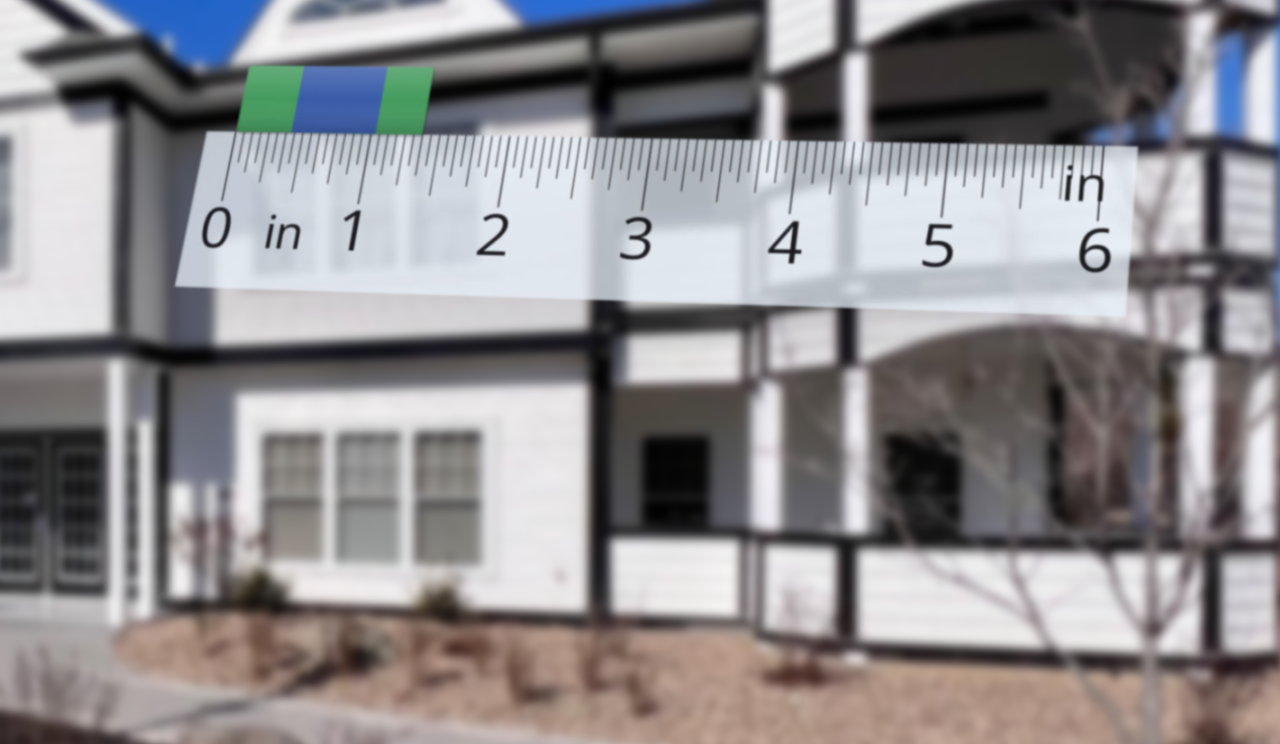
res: 1.375
